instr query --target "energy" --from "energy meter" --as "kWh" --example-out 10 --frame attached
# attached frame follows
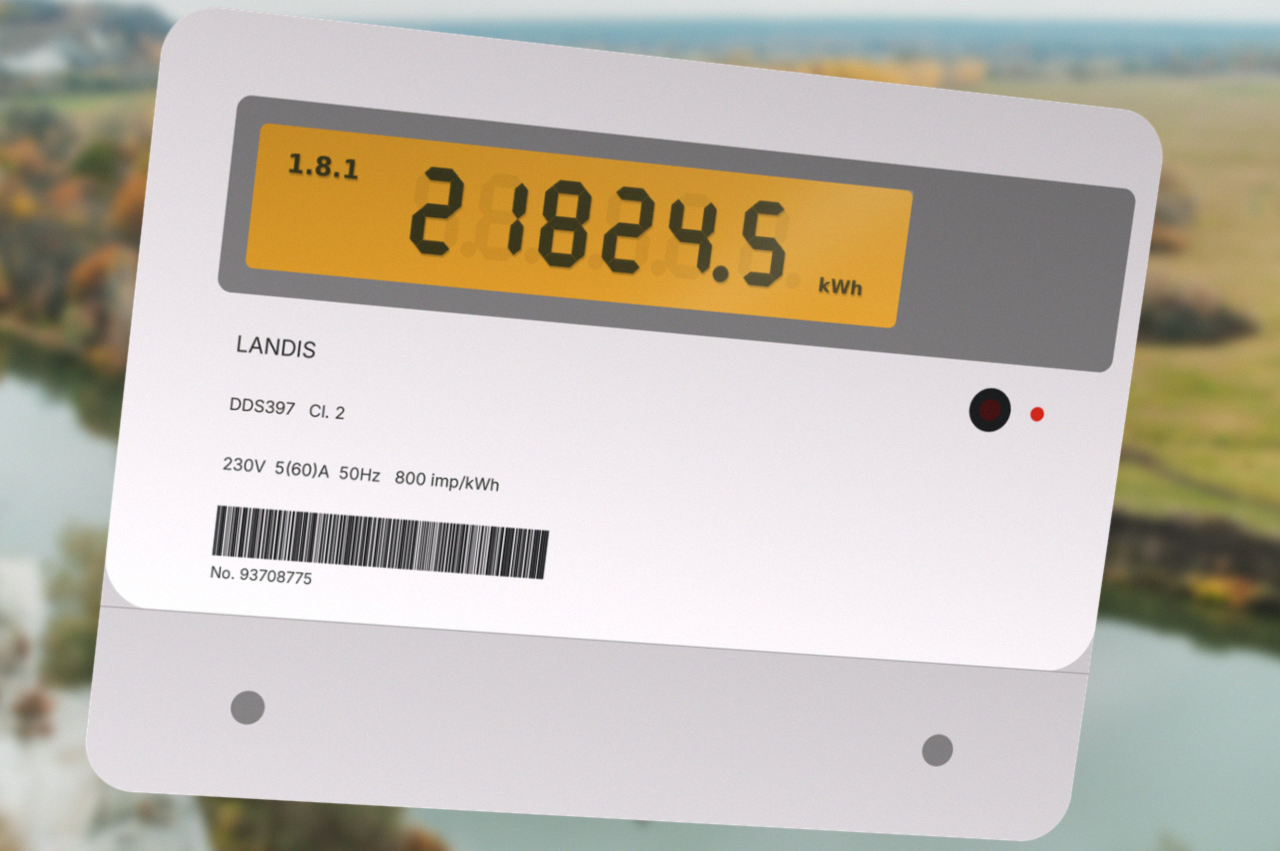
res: 21824.5
